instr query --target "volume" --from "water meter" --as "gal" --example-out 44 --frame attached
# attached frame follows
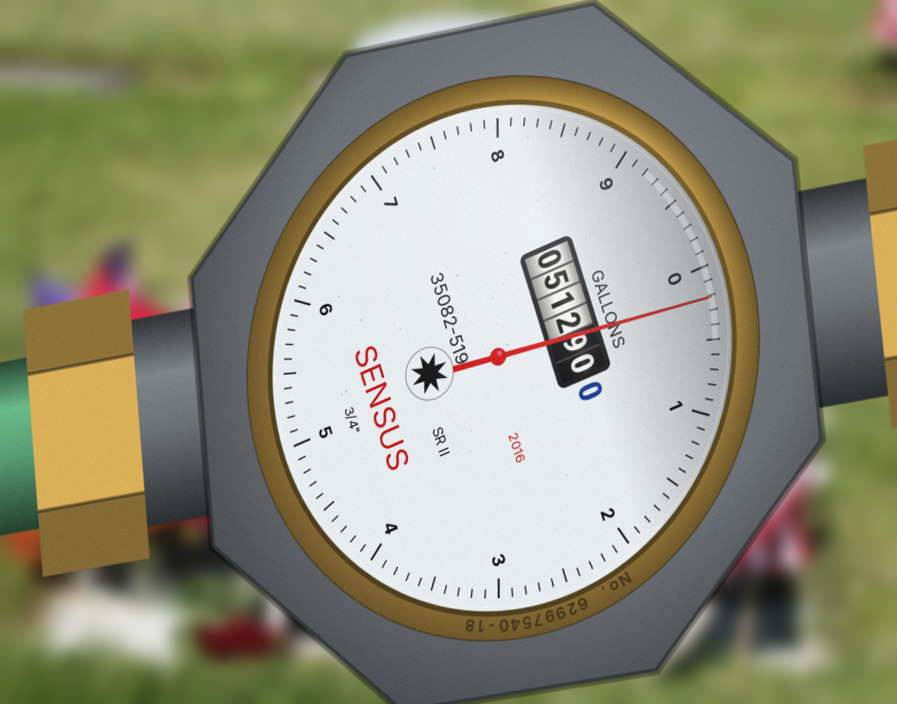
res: 512900.2
